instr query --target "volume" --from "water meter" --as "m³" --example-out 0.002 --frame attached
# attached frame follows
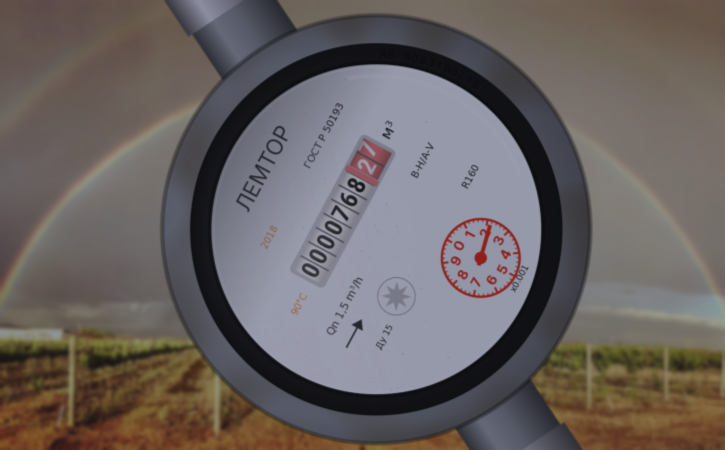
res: 768.272
